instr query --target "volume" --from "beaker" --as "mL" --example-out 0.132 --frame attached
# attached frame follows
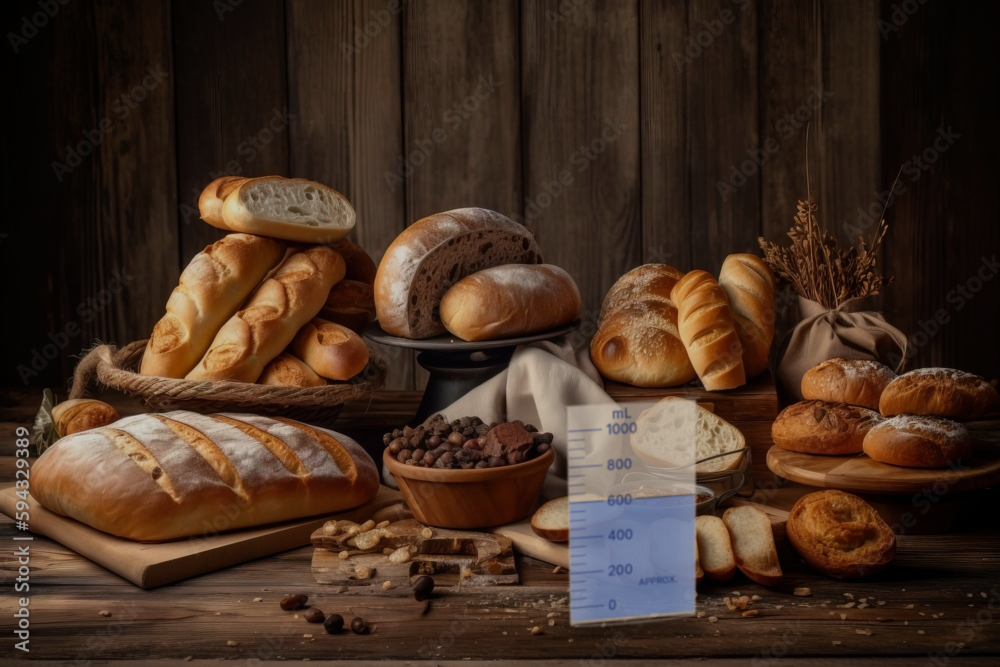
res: 600
